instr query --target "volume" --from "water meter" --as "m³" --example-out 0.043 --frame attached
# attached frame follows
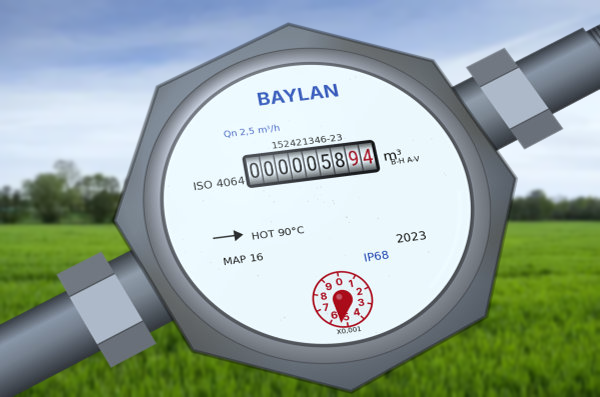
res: 58.945
